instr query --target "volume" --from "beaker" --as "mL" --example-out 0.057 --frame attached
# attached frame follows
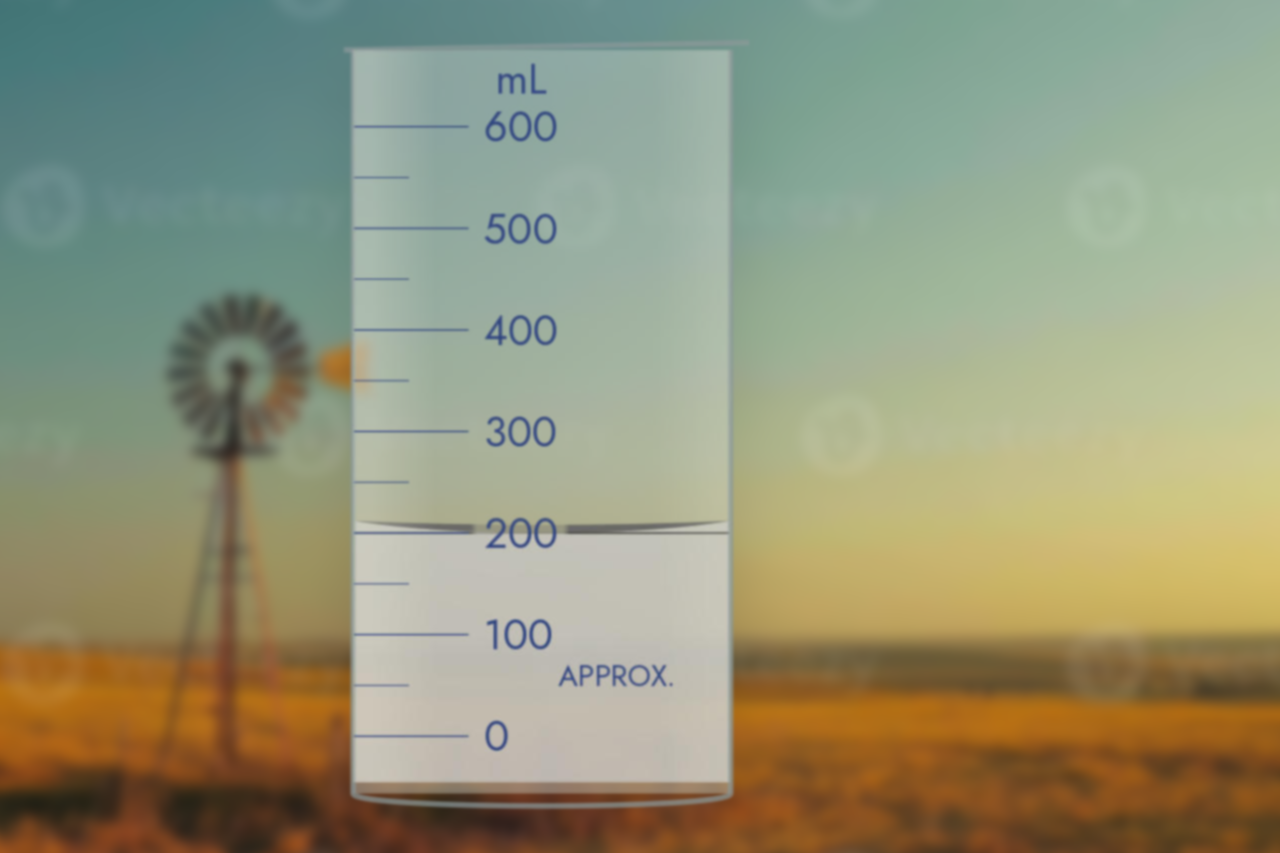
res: 200
